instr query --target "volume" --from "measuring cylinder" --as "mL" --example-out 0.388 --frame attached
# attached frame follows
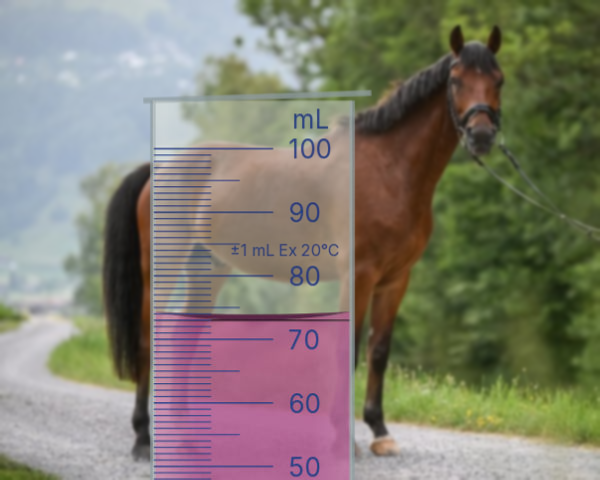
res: 73
